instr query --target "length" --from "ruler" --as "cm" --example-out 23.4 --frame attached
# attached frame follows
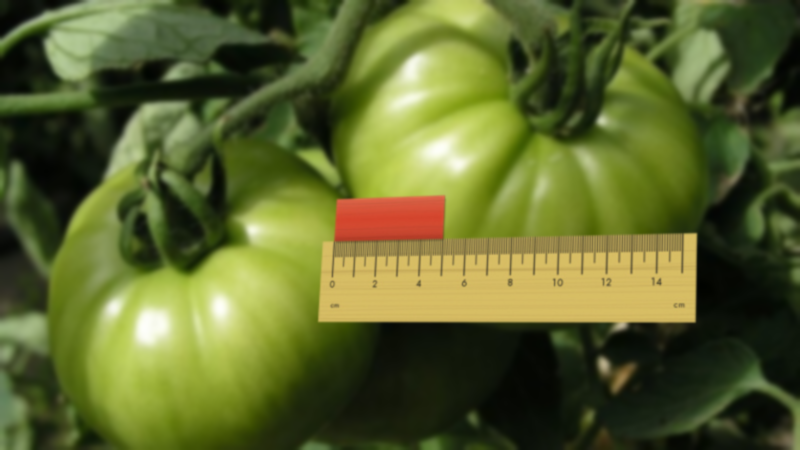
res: 5
